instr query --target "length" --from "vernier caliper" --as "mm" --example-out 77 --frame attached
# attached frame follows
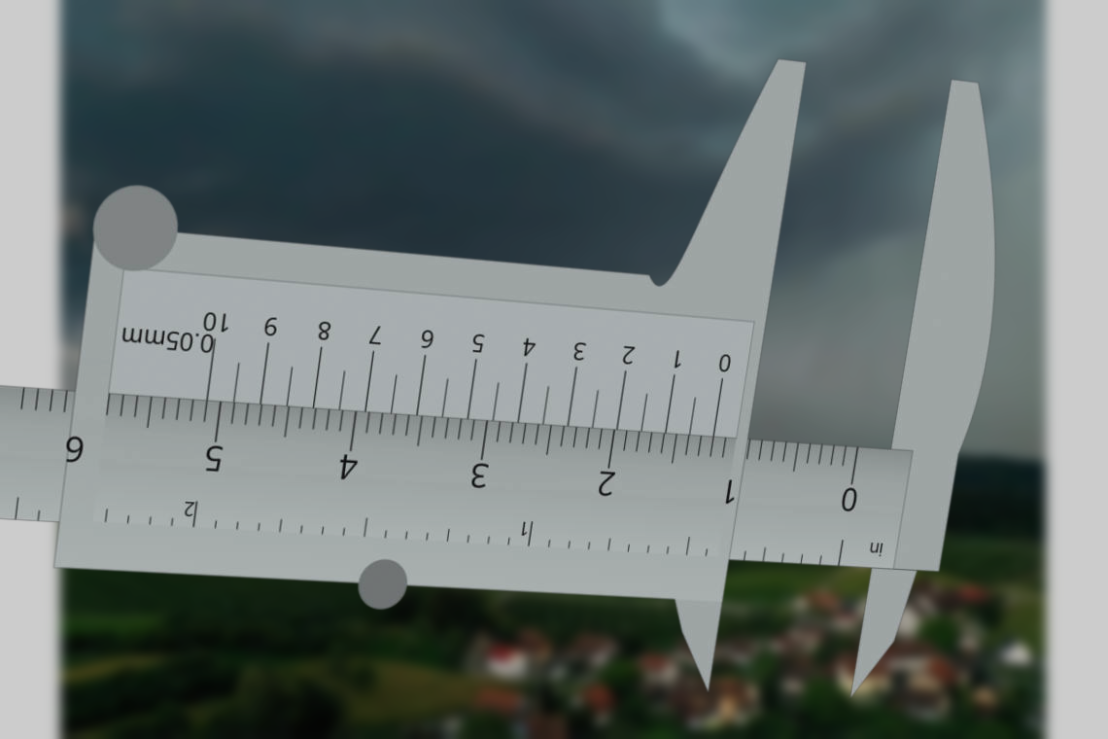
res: 12.0
